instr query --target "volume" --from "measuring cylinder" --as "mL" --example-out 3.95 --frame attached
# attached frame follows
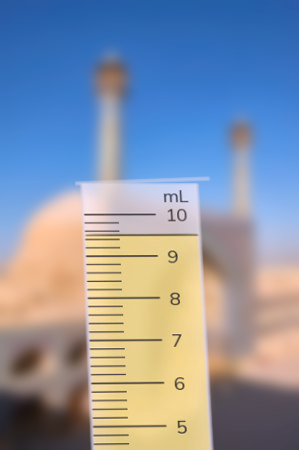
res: 9.5
